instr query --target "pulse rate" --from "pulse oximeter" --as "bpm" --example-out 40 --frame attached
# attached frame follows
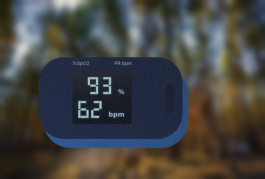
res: 62
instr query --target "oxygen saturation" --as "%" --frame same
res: 93
